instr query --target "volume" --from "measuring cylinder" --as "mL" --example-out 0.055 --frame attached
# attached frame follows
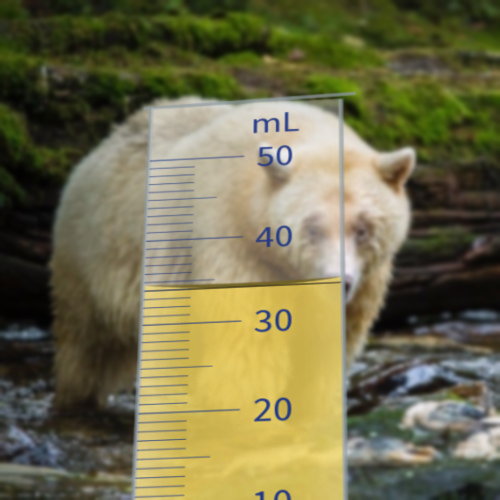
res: 34
